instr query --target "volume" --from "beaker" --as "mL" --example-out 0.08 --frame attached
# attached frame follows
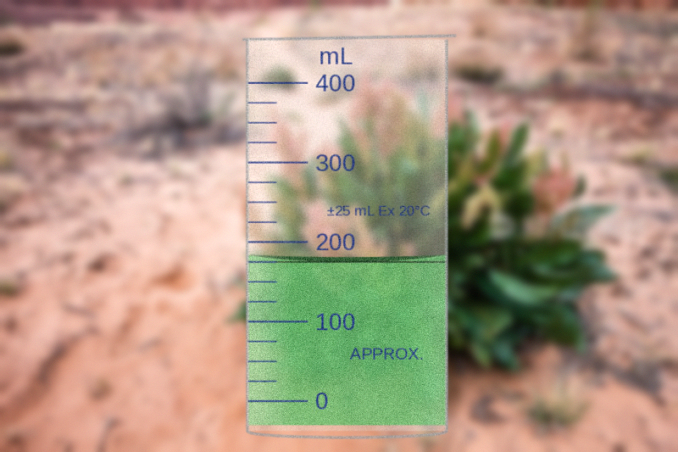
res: 175
